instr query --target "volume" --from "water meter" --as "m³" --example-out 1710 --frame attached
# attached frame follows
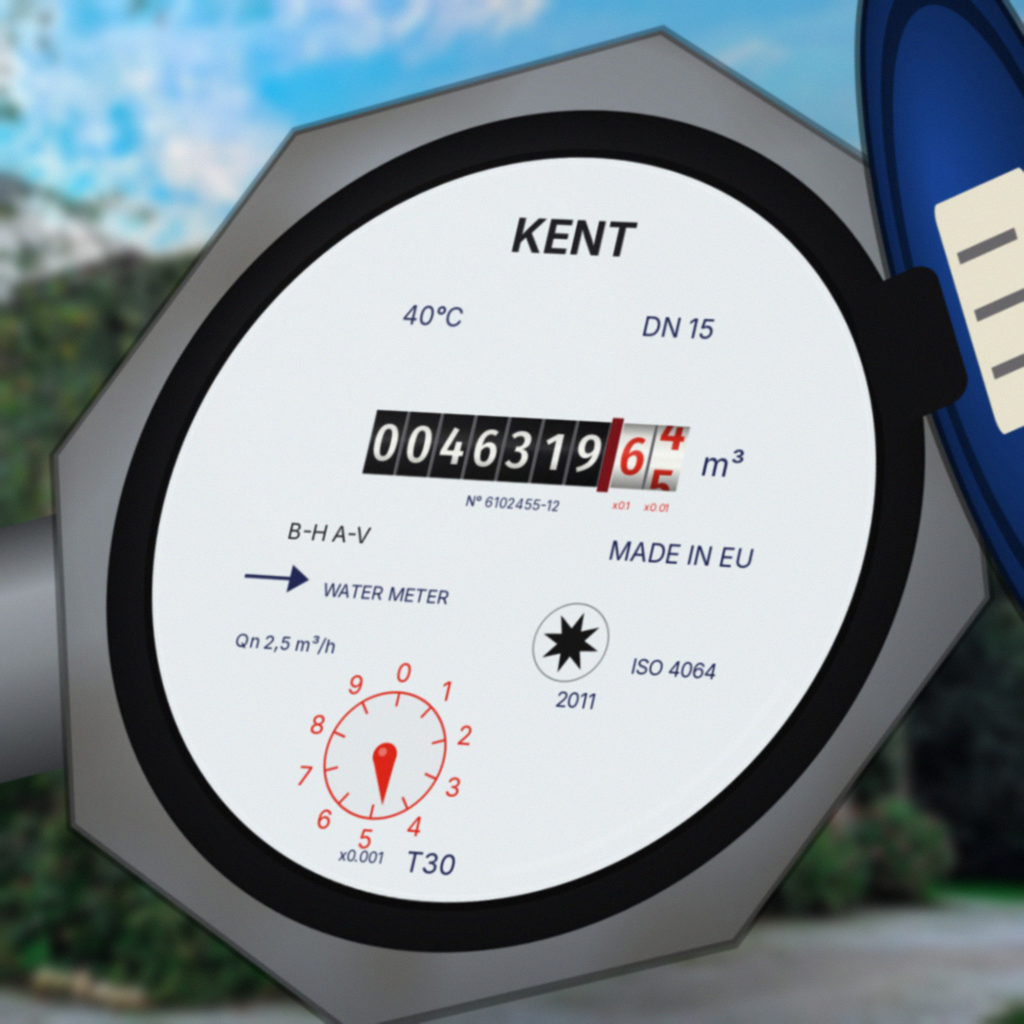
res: 46319.644
